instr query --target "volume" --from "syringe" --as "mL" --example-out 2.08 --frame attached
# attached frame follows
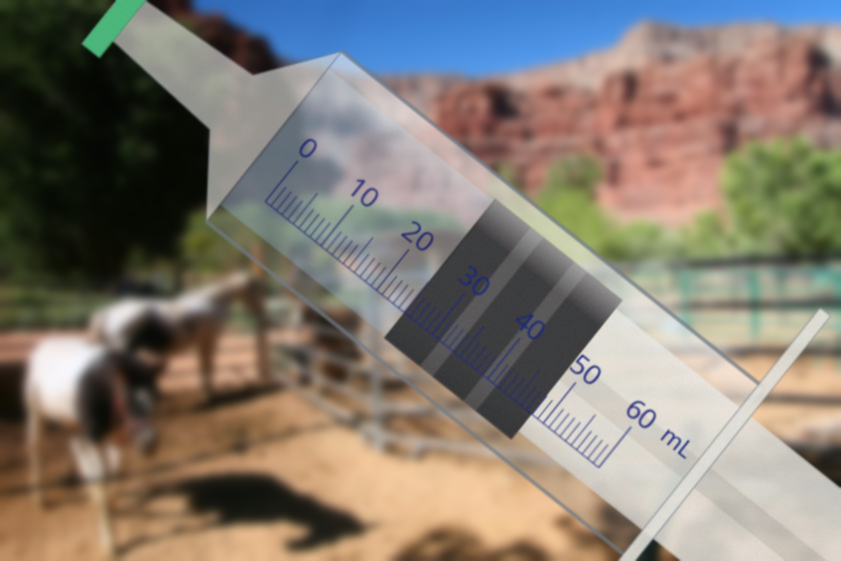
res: 25
